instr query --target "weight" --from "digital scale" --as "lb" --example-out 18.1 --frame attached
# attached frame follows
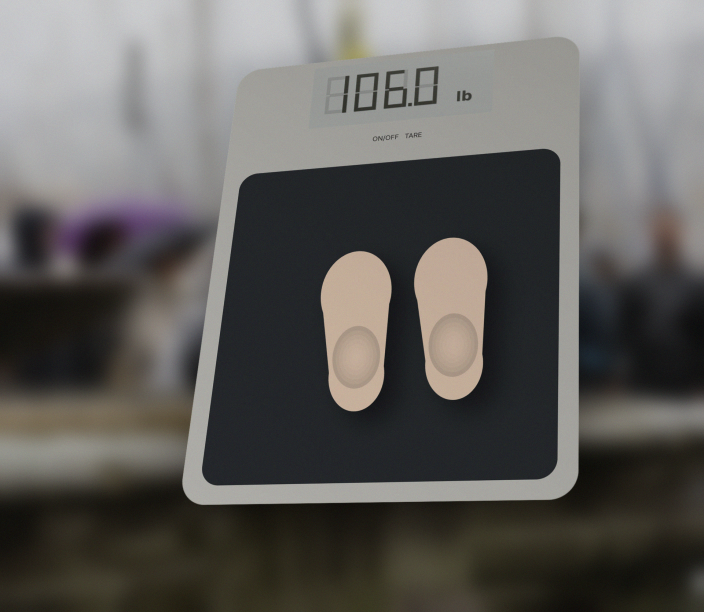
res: 106.0
